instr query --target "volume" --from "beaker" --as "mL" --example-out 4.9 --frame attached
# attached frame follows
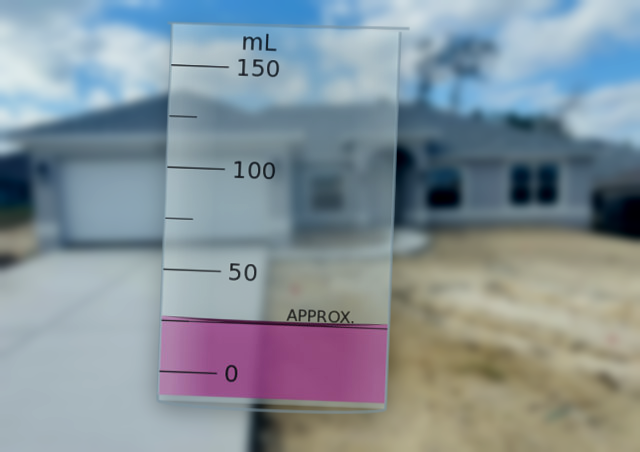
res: 25
